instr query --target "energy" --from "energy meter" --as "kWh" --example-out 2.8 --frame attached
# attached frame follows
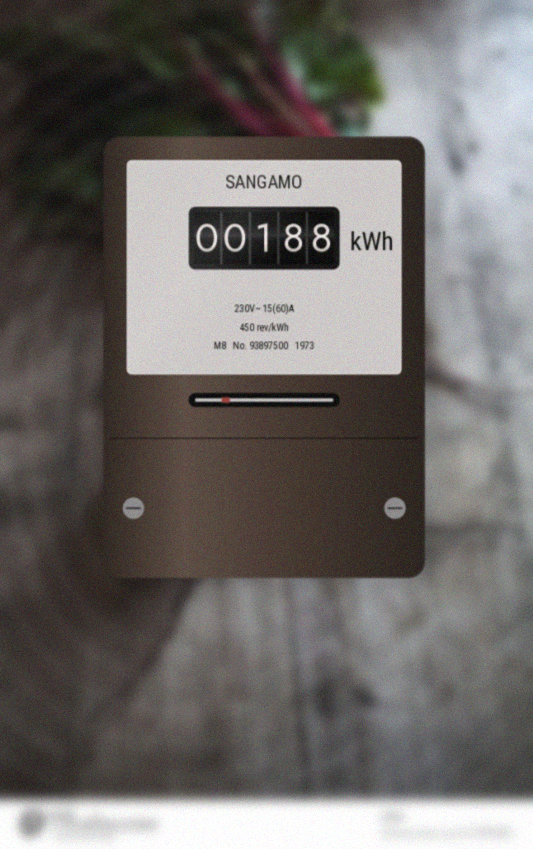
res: 188
